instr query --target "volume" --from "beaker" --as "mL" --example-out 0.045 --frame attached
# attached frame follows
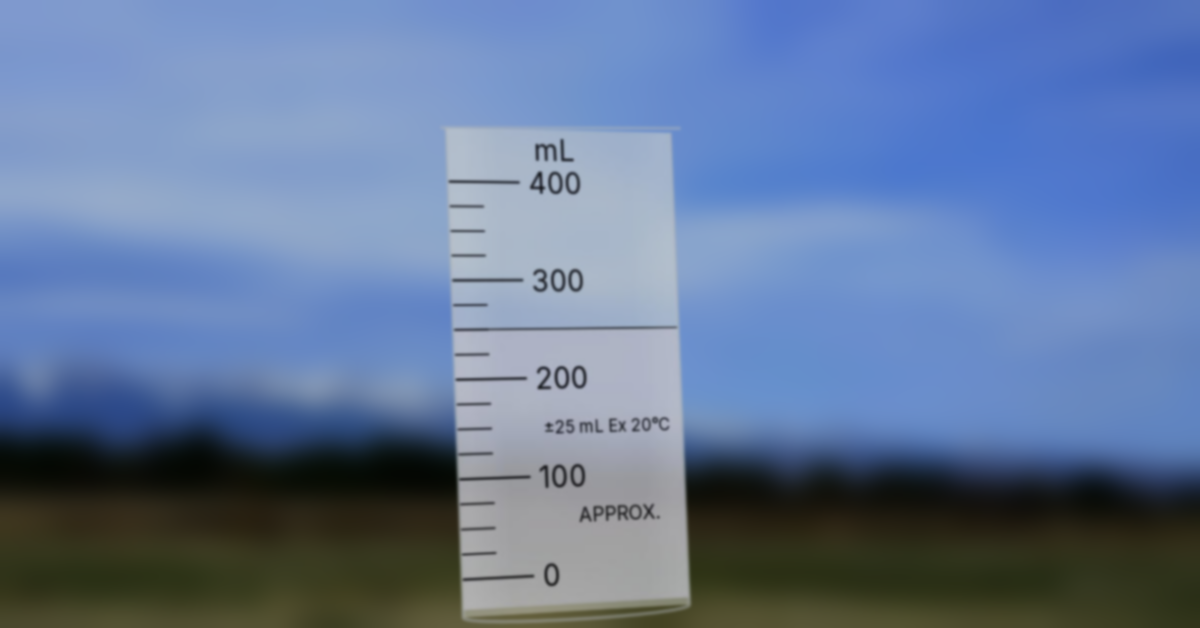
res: 250
